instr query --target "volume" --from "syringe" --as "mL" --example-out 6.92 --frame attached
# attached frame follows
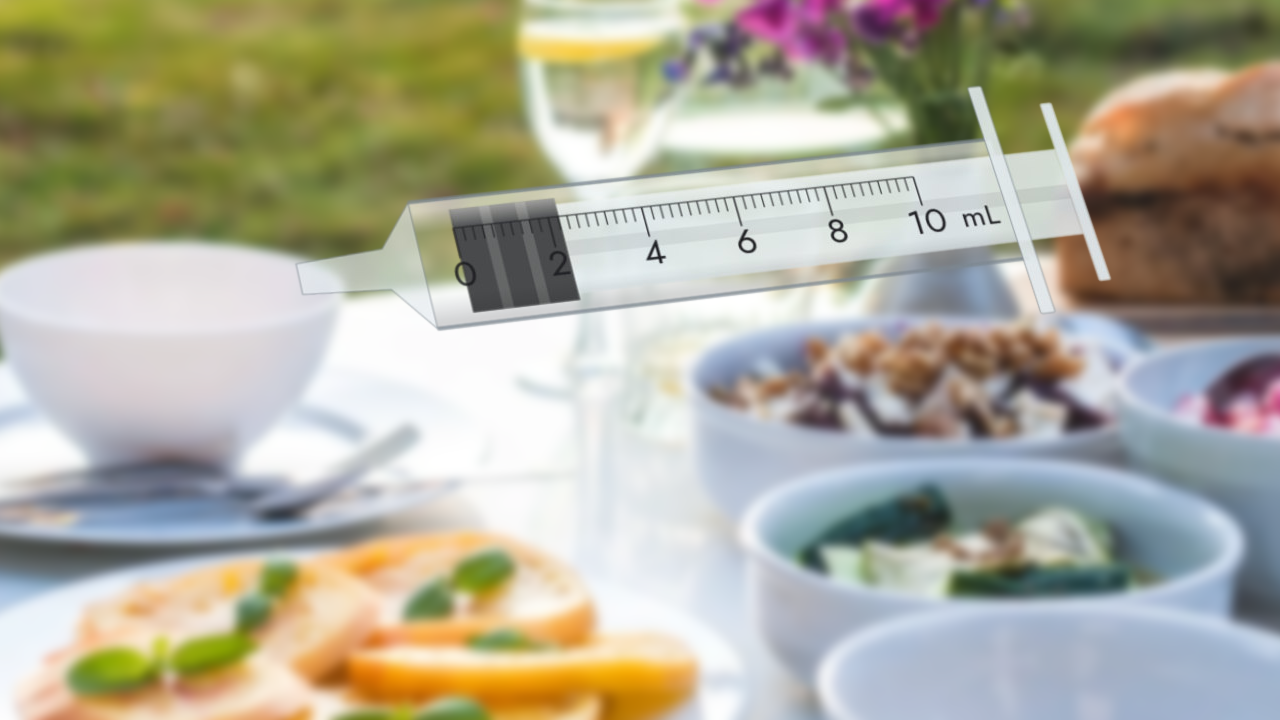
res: 0
